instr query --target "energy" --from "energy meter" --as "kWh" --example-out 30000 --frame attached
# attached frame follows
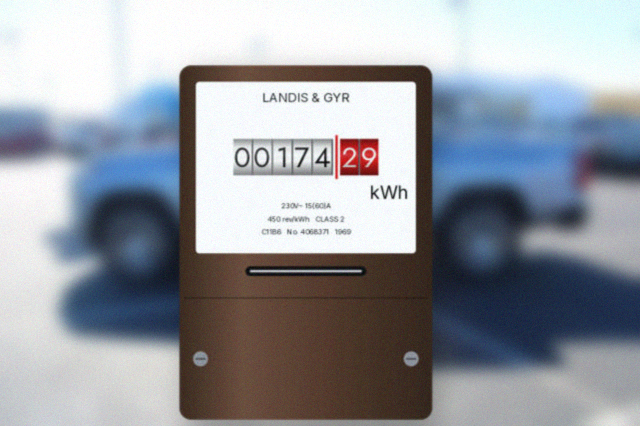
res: 174.29
